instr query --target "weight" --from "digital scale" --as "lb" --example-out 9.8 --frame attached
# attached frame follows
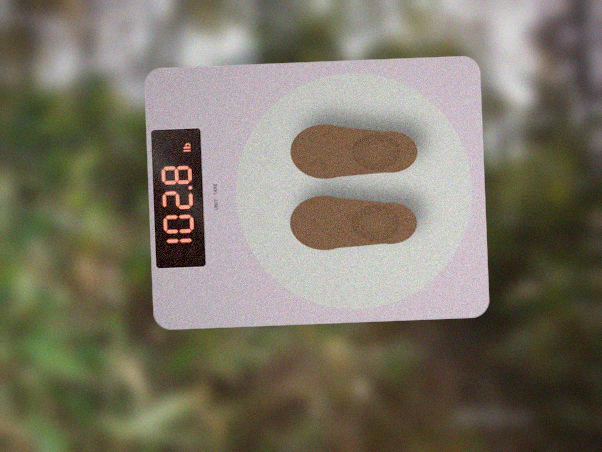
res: 102.8
